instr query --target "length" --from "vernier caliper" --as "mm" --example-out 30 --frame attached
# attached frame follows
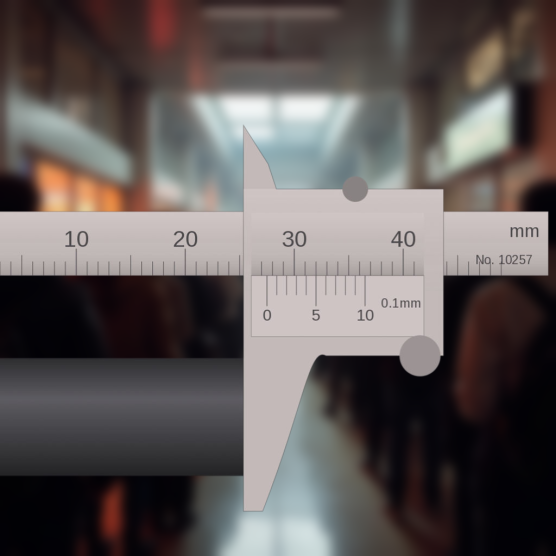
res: 27.5
